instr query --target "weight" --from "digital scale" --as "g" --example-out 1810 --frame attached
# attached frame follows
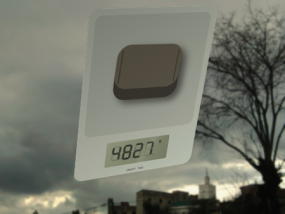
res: 4827
